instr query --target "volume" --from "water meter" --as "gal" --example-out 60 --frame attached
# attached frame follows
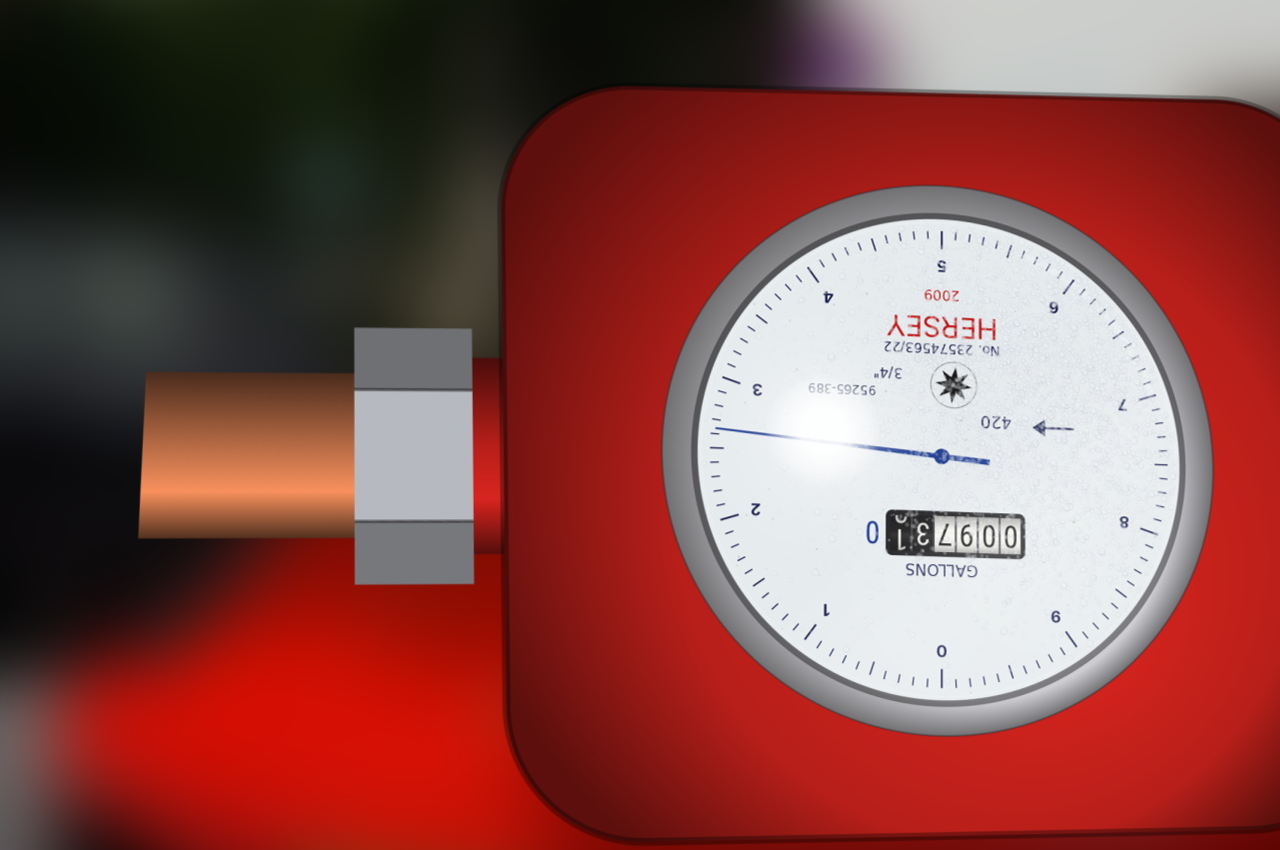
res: 97312.6
